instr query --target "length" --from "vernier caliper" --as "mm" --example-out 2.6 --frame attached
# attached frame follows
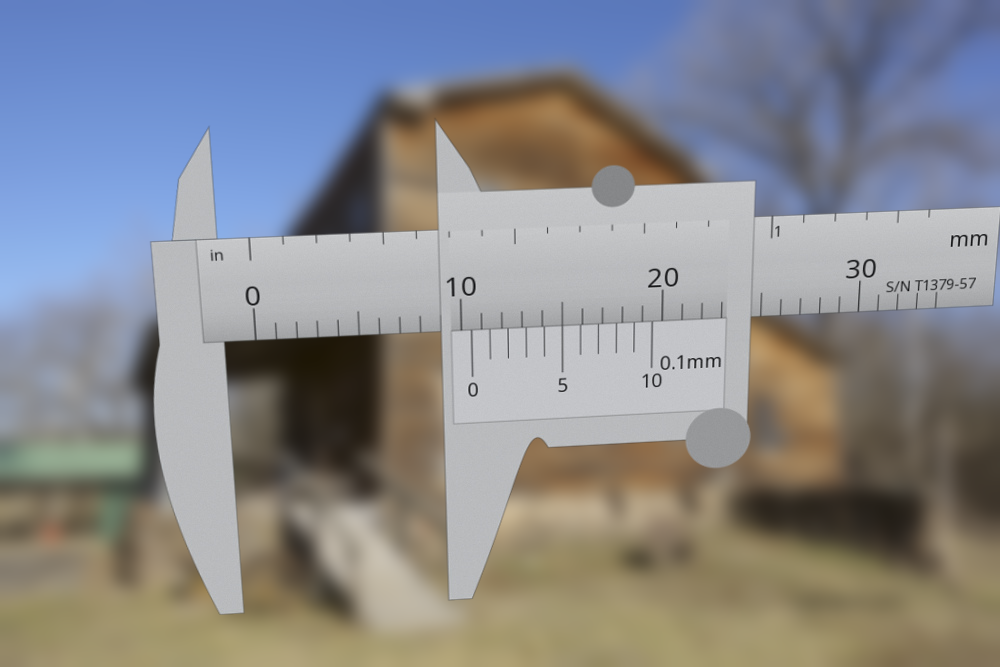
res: 10.5
